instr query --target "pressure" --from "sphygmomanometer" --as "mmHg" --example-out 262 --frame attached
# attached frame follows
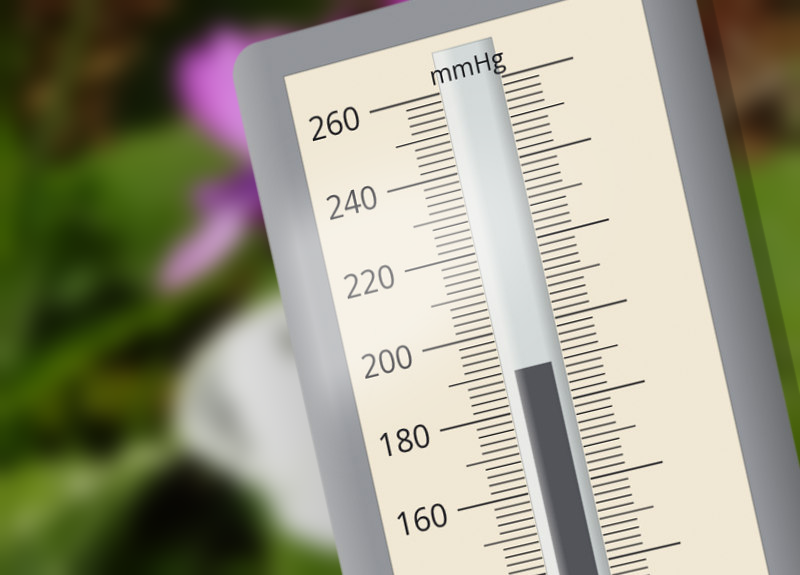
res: 190
